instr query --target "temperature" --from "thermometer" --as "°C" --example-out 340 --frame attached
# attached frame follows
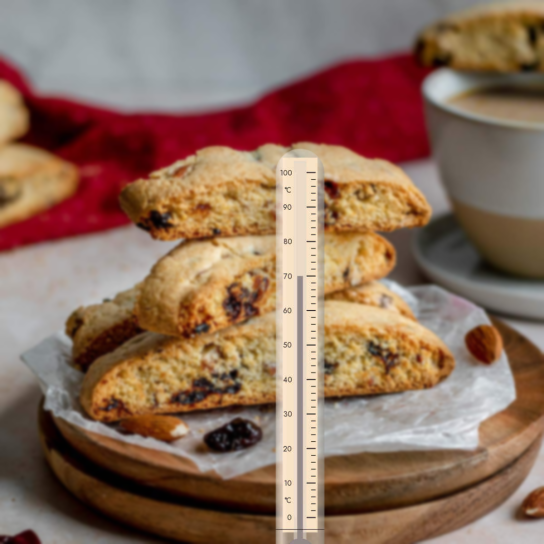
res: 70
